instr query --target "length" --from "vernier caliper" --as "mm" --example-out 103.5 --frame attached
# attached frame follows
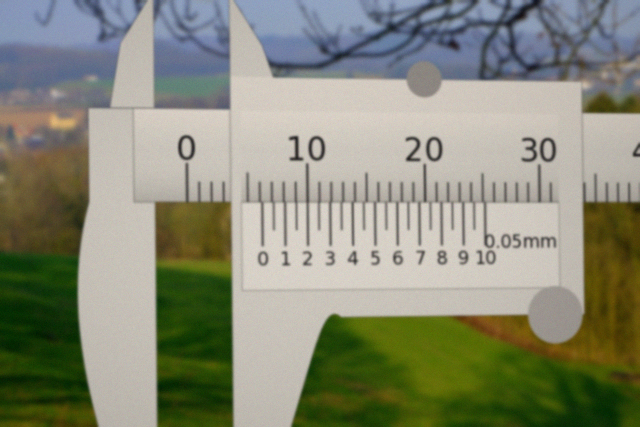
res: 6.2
